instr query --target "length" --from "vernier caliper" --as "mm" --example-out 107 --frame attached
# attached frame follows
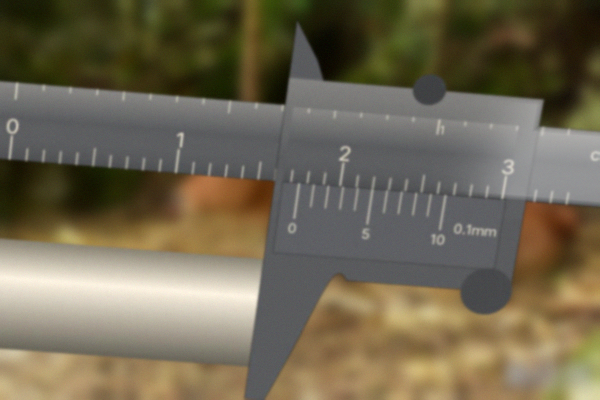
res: 17.5
